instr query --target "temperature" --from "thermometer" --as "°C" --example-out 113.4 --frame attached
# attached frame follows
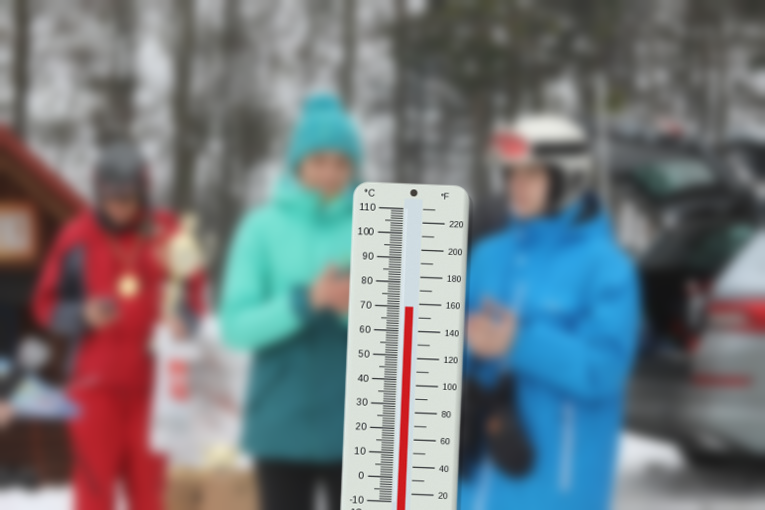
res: 70
